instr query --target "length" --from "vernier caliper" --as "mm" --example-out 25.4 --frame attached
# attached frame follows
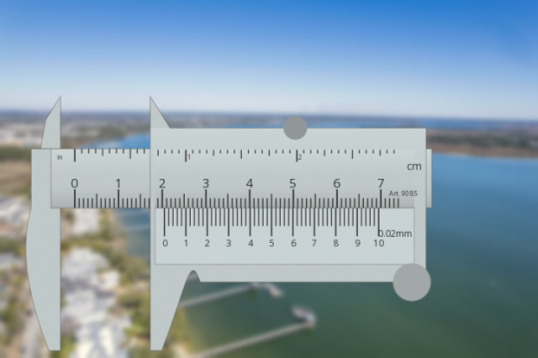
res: 20.5
